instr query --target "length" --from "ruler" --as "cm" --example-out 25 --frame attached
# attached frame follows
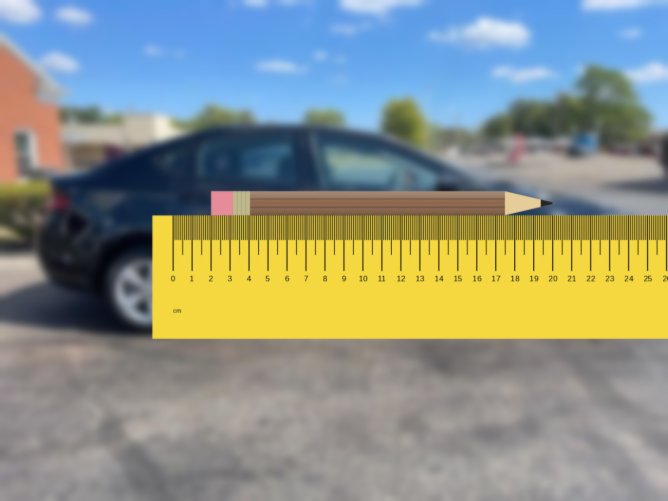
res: 18
